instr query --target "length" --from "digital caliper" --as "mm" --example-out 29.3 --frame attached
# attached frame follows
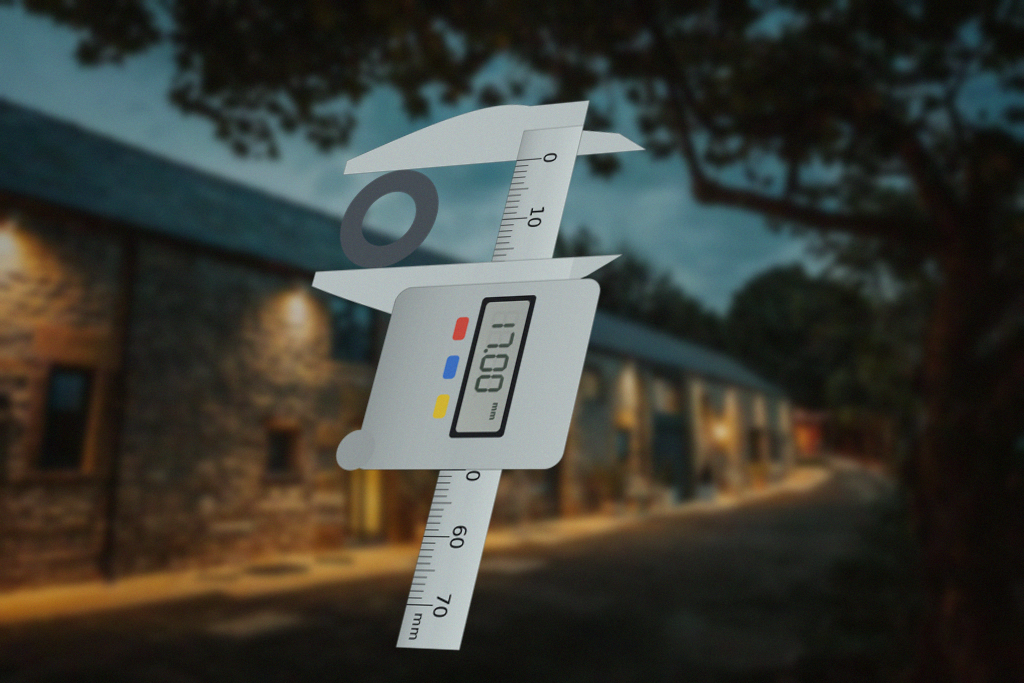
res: 17.00
